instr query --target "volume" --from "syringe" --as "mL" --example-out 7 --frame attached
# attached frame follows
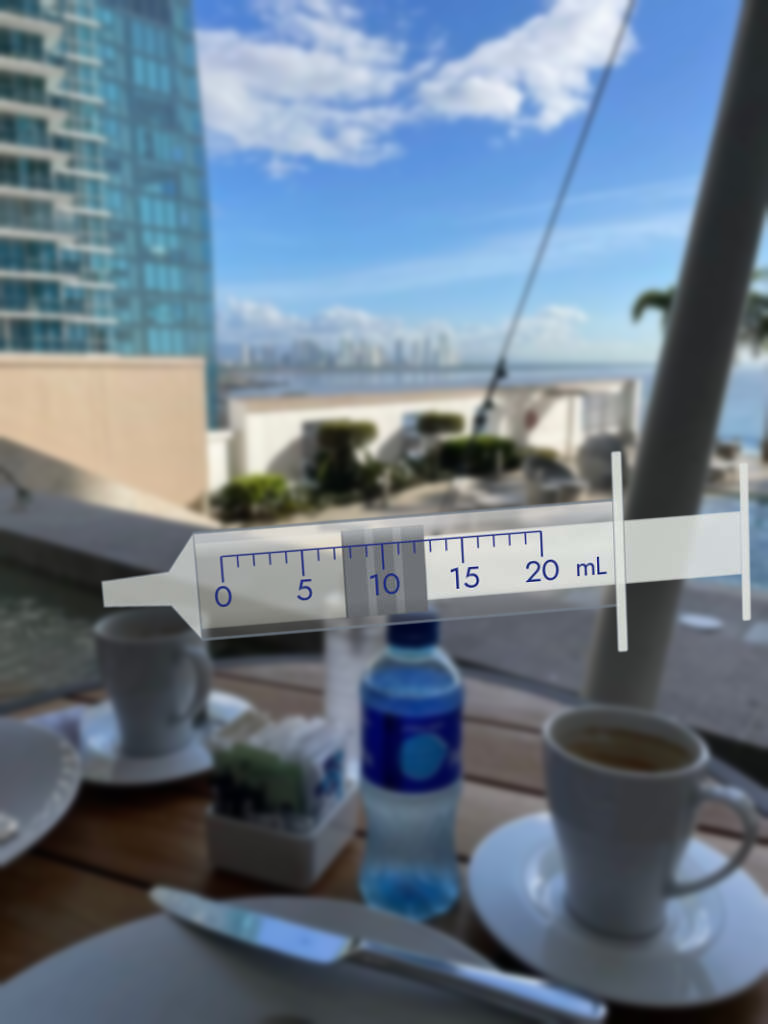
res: 7.5
